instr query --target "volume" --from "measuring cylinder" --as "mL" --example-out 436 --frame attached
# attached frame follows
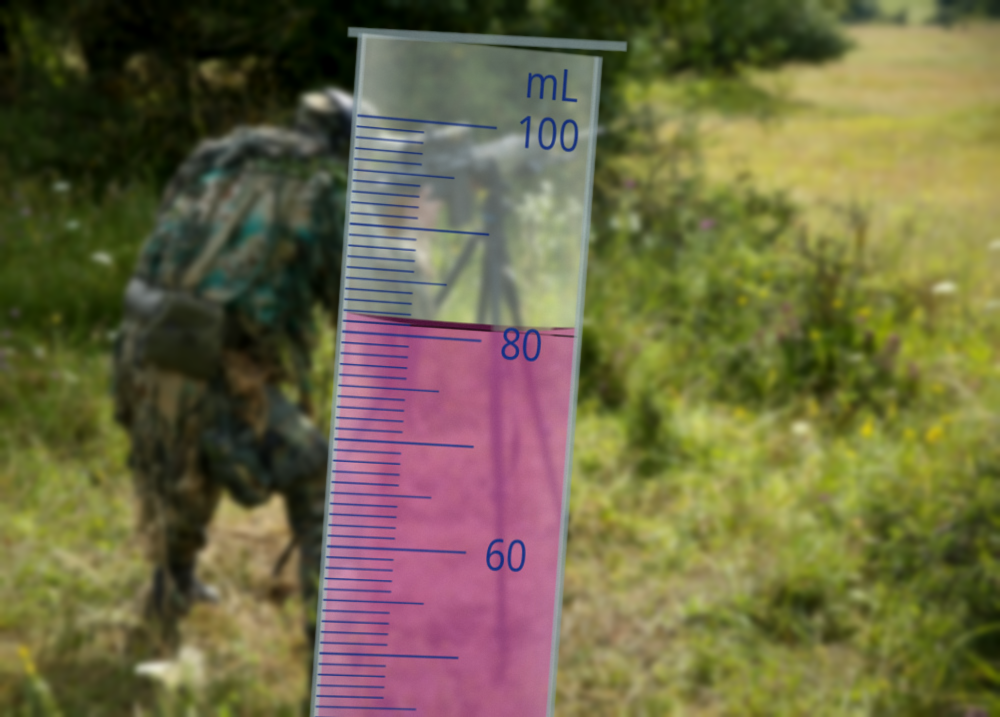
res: 81
